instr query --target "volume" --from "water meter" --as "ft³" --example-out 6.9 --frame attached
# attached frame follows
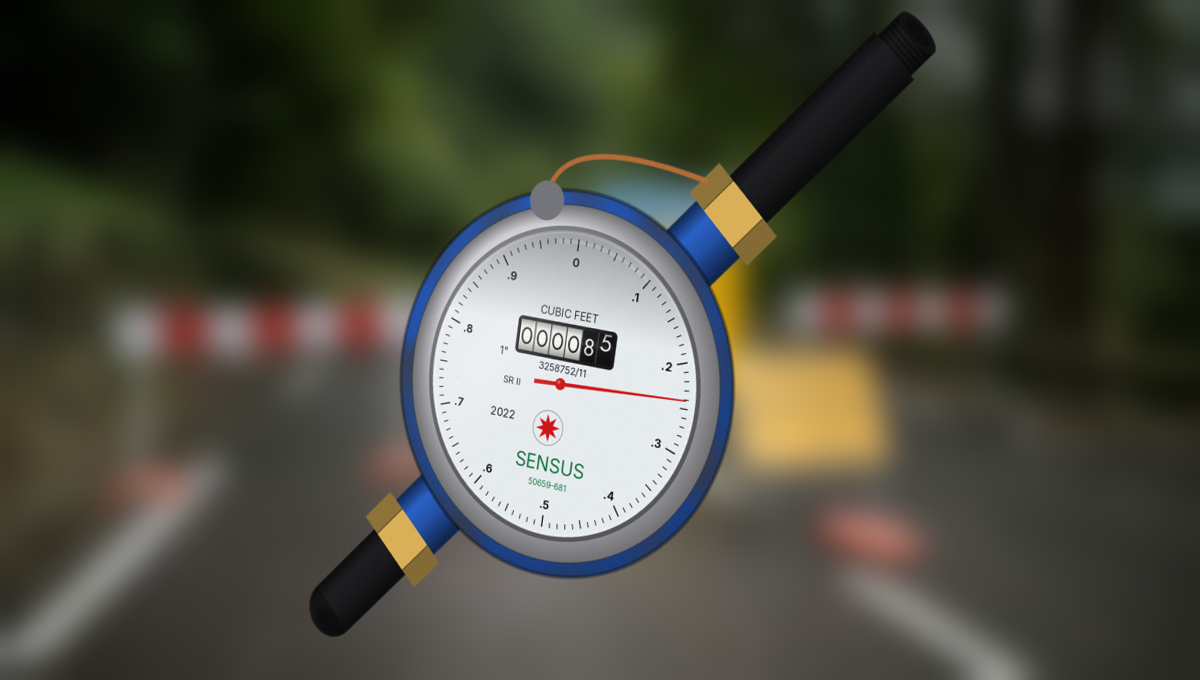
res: 85.24
